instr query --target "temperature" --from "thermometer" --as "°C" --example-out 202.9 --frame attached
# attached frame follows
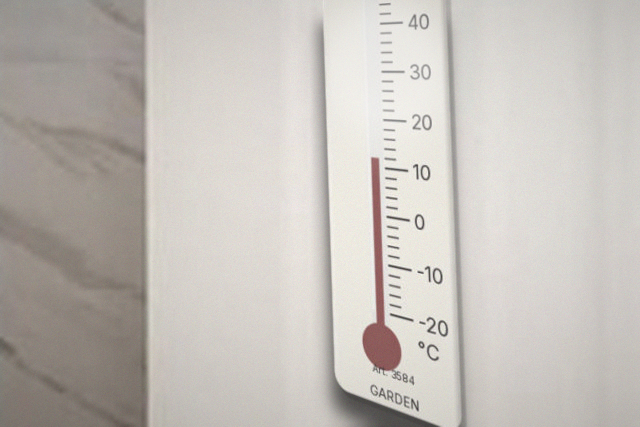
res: 12
